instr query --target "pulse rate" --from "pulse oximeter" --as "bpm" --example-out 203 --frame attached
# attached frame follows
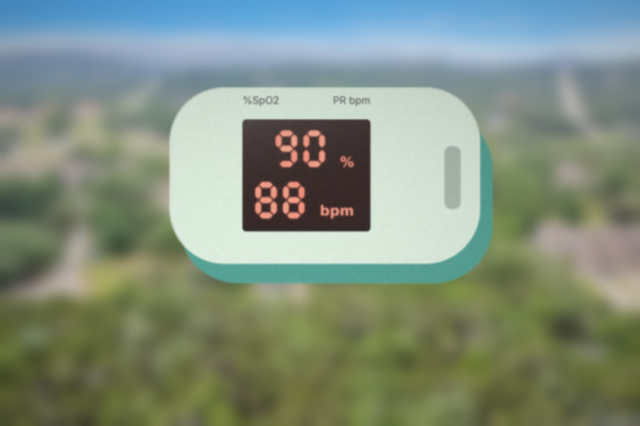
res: 88
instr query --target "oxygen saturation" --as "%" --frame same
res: 90
